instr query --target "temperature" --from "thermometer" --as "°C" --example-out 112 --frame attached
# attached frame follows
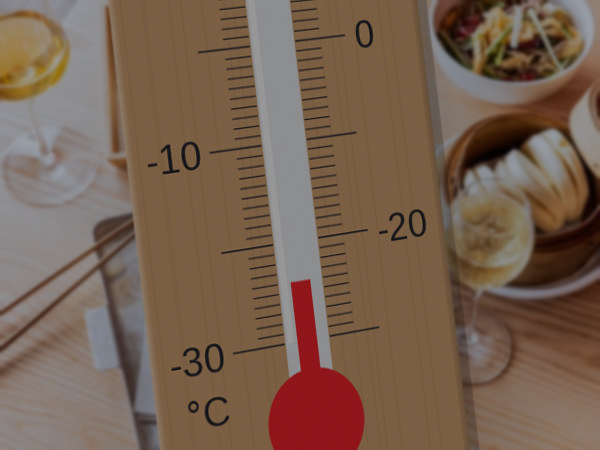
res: -24
